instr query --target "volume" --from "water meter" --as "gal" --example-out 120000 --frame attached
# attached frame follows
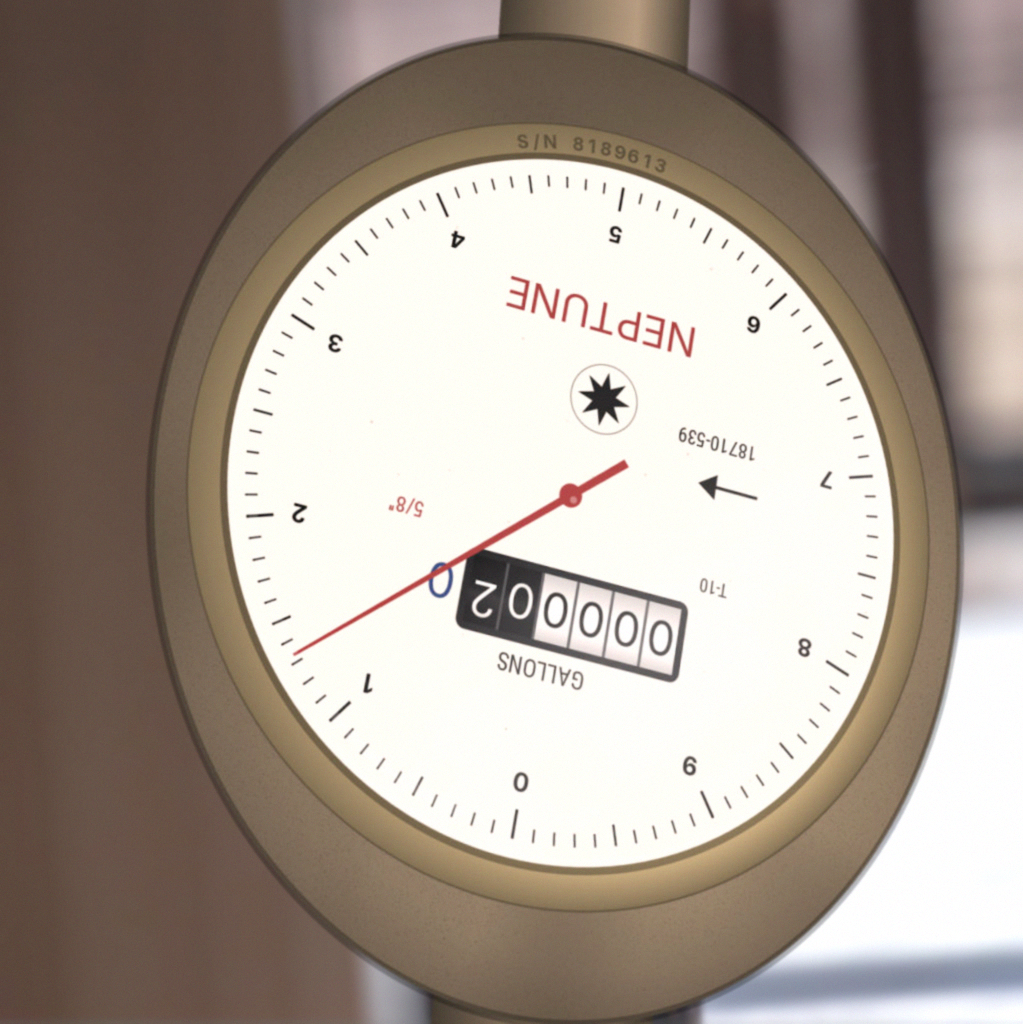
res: 21.3
